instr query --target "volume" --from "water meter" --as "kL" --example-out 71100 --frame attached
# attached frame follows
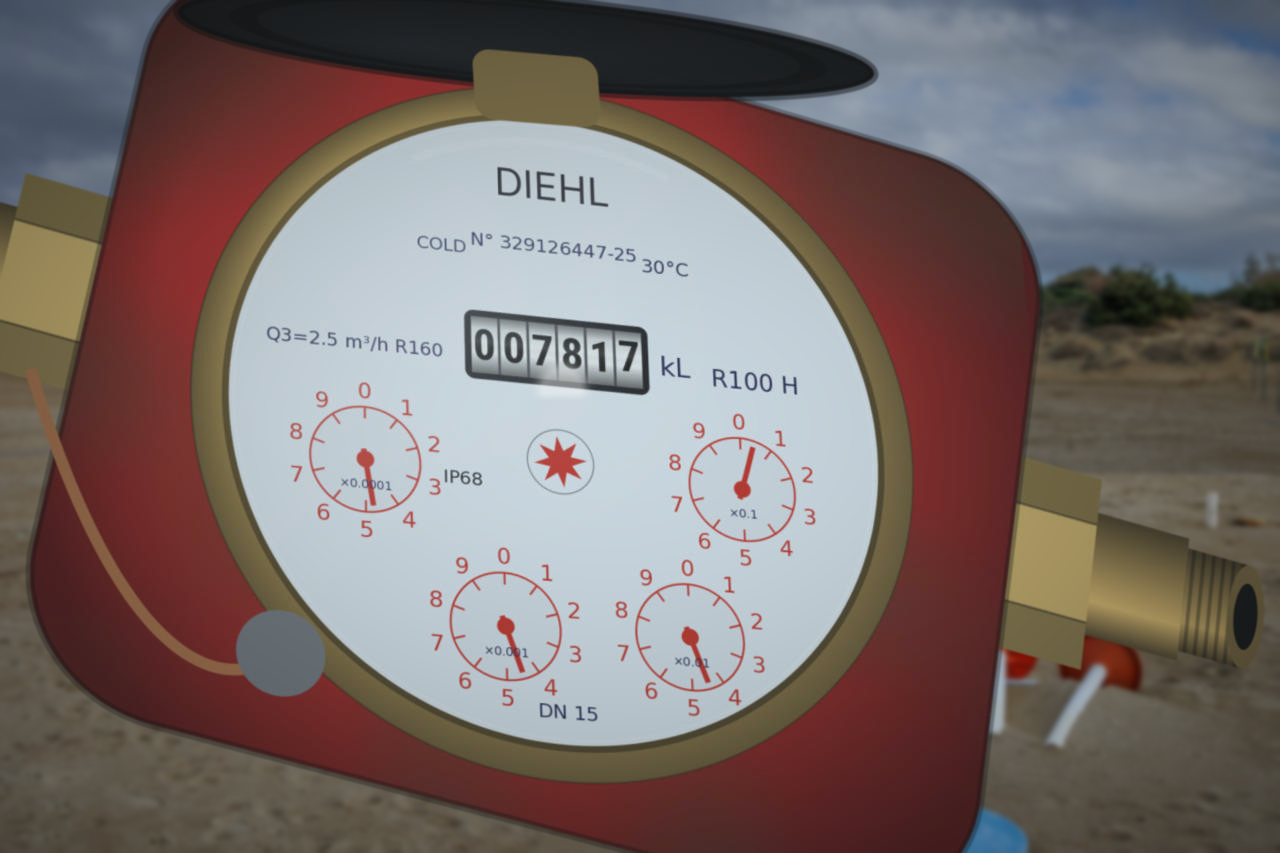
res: 7817.0444
